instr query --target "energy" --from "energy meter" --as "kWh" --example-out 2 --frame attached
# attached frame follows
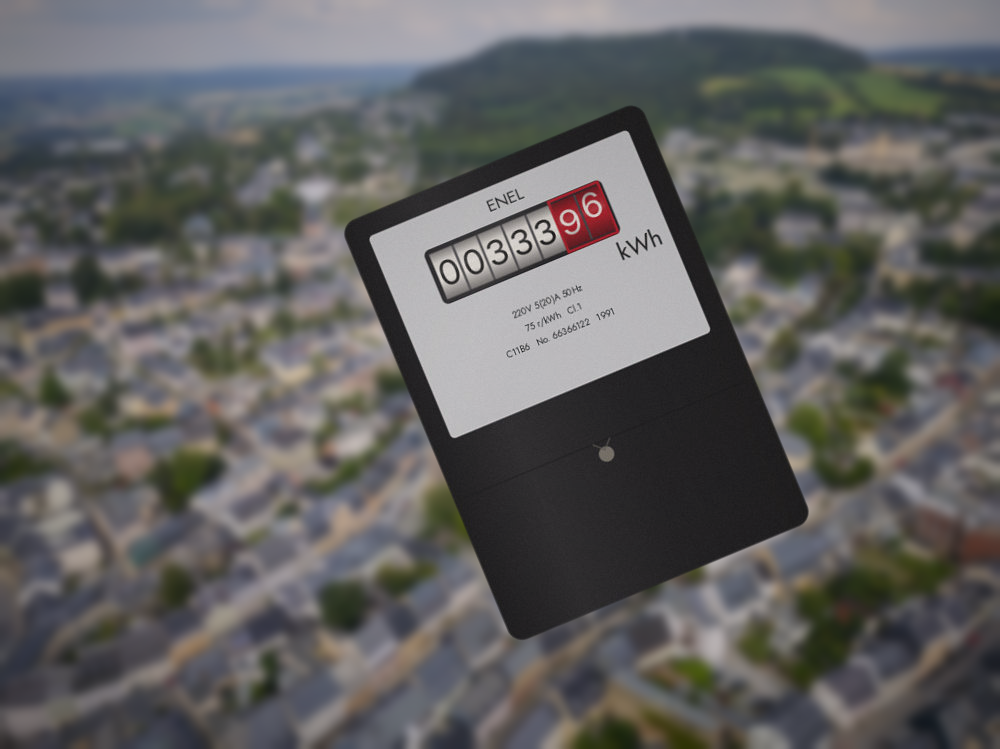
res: 333.96
